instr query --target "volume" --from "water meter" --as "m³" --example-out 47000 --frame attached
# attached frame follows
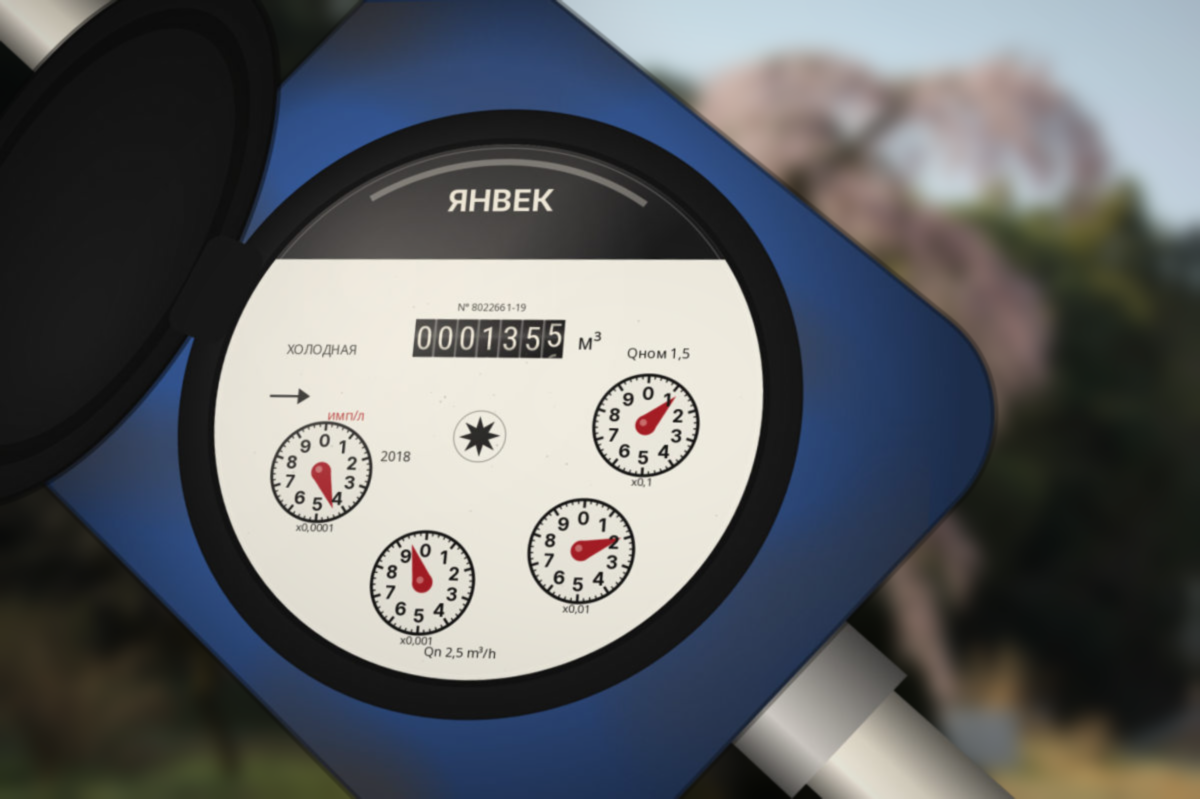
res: 1355.1194
